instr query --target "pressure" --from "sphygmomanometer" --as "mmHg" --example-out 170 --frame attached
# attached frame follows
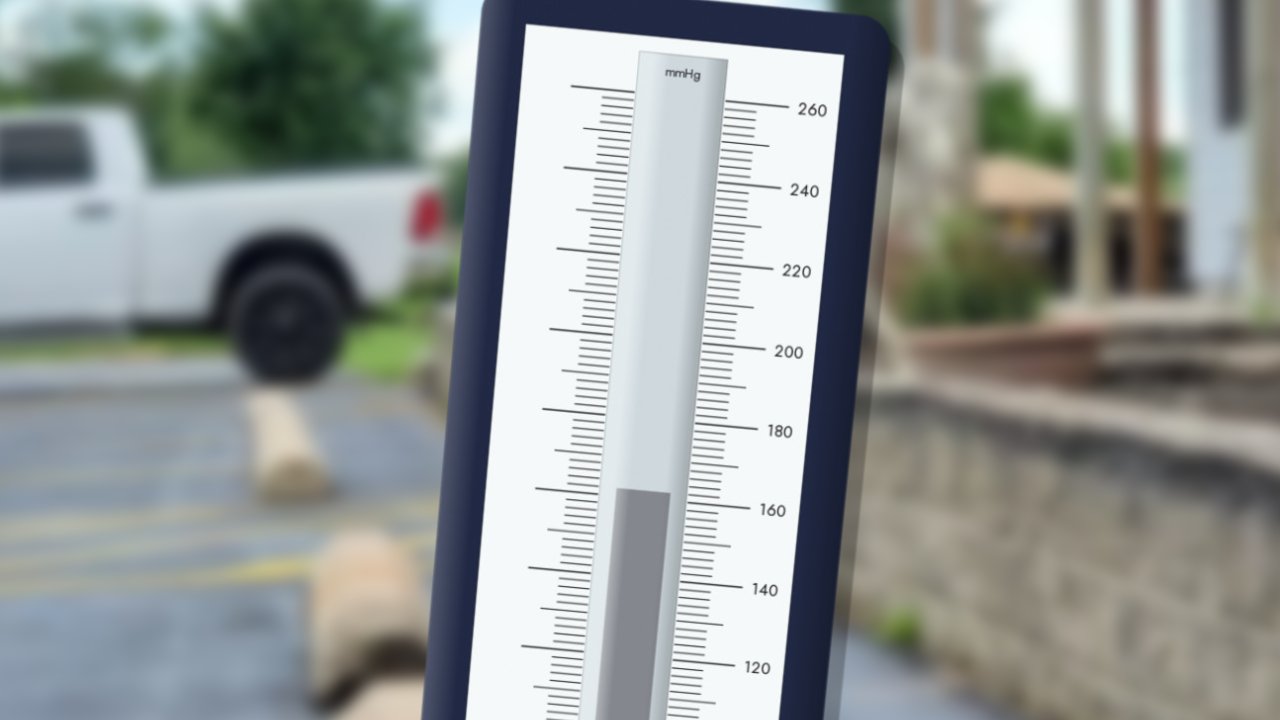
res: 162
